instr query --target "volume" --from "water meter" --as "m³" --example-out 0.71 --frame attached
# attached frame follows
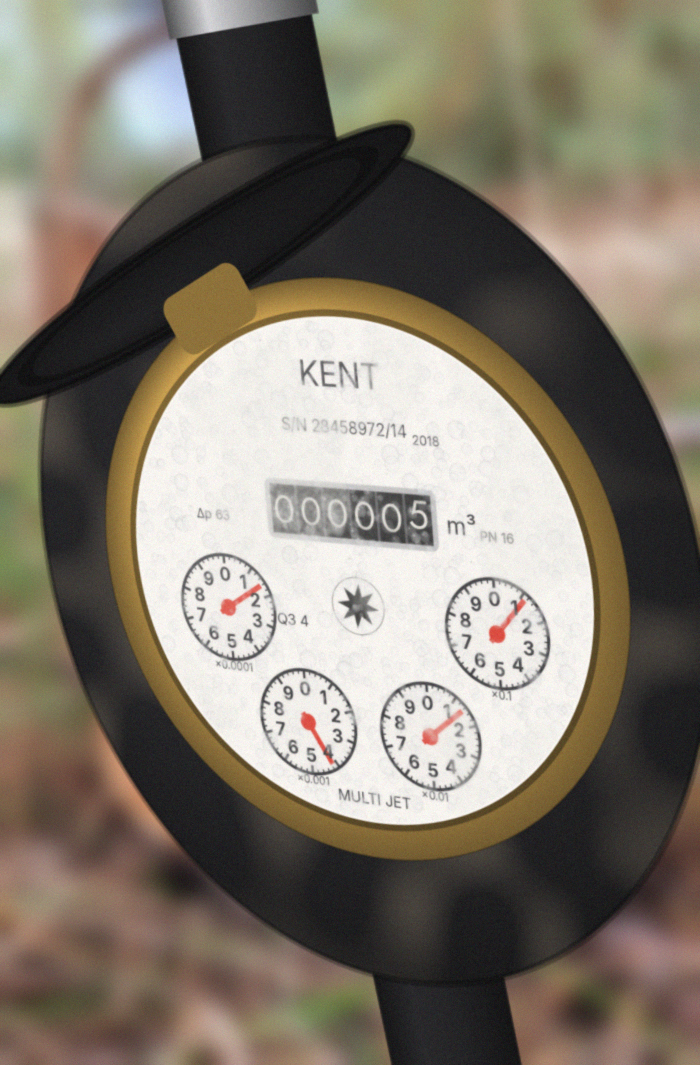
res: 5.1141
